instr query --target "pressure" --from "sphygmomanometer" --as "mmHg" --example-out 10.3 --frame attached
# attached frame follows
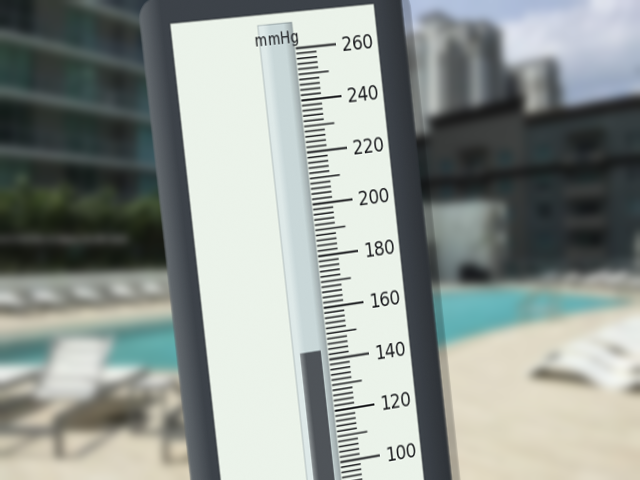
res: 144
